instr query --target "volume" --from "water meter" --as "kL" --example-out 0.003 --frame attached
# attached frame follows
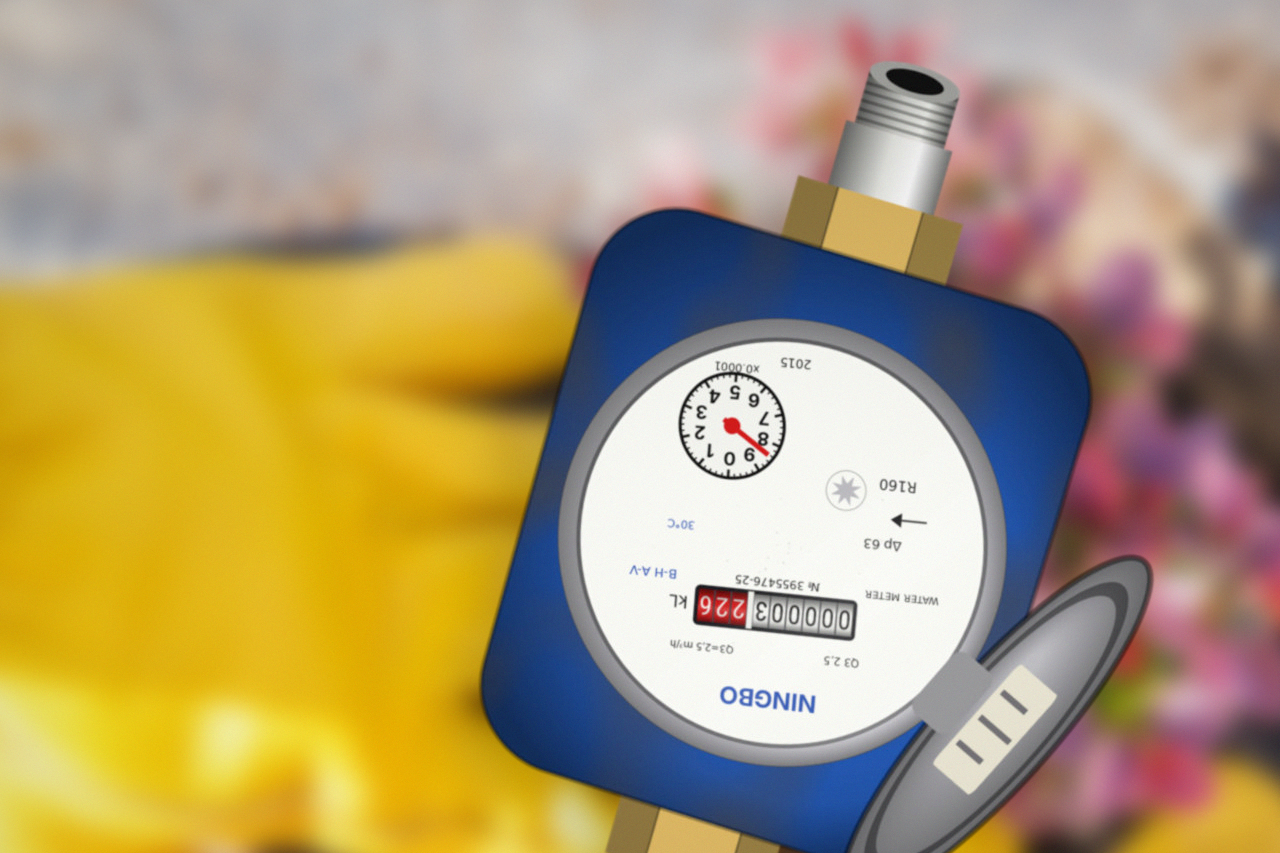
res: 3.2268
